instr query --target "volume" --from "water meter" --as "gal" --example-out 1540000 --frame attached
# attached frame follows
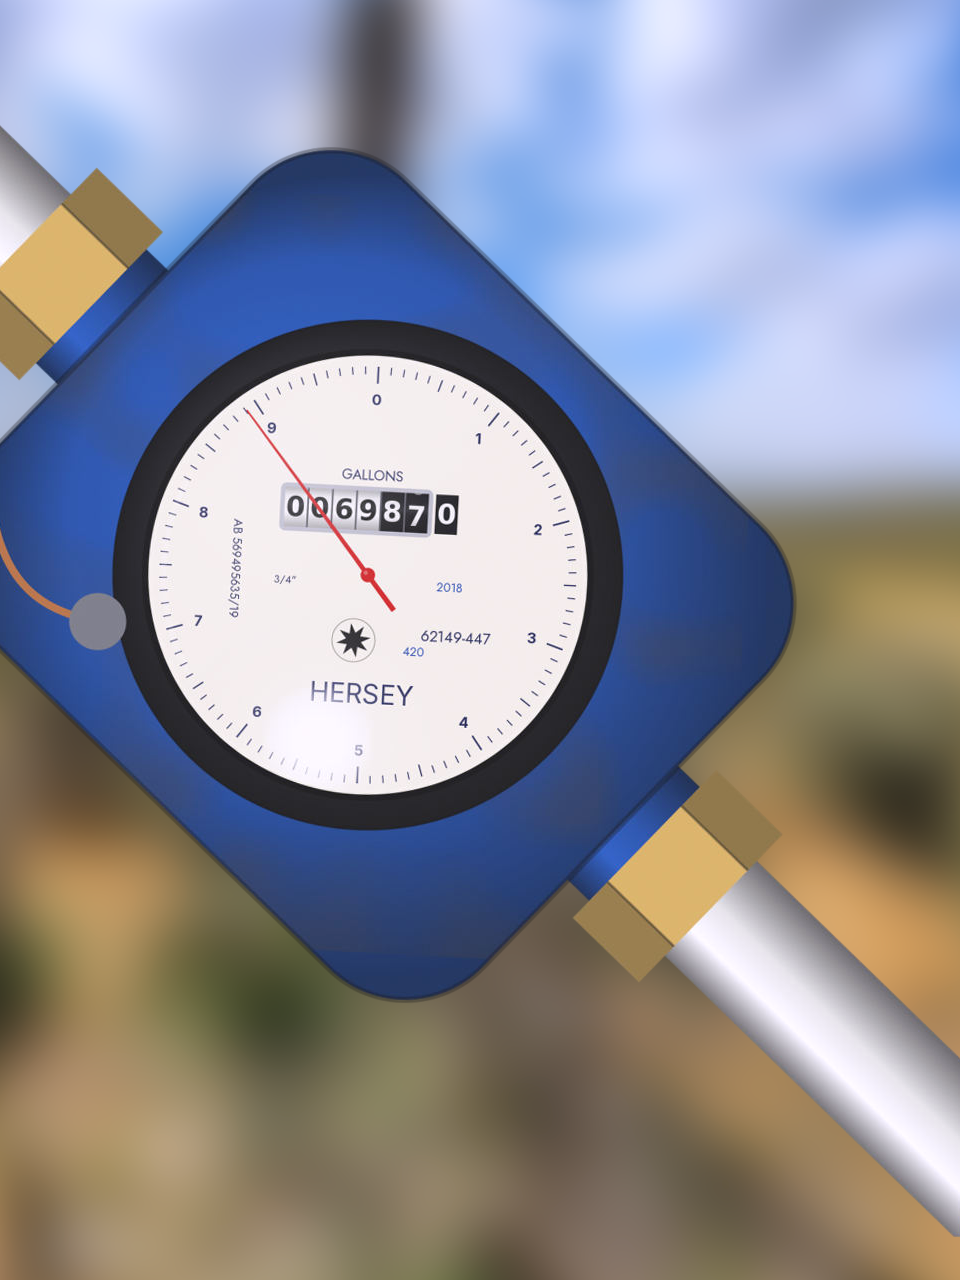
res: 69868.9
